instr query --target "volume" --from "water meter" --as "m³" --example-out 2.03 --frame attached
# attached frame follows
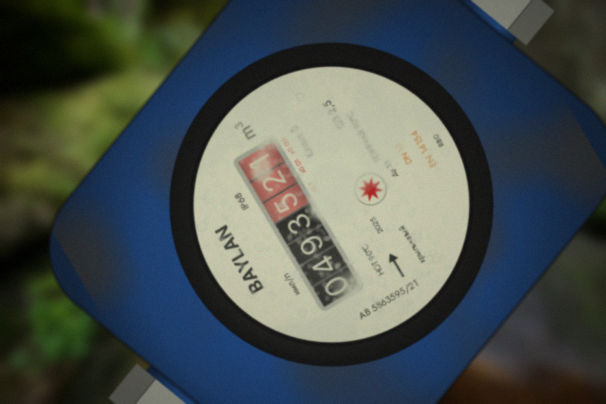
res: 493.521
